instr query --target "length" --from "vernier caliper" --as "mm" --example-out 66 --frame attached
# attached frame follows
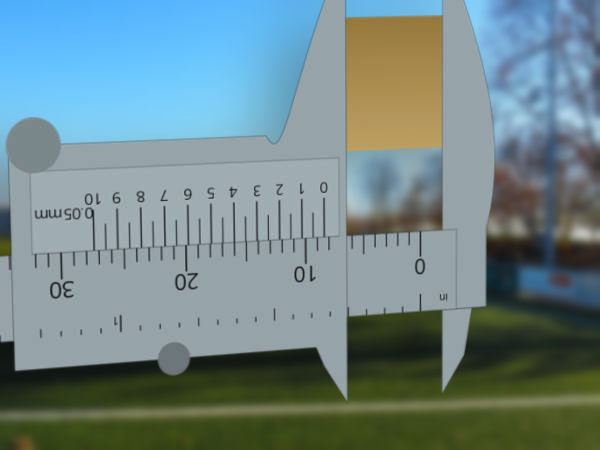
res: 8.4
